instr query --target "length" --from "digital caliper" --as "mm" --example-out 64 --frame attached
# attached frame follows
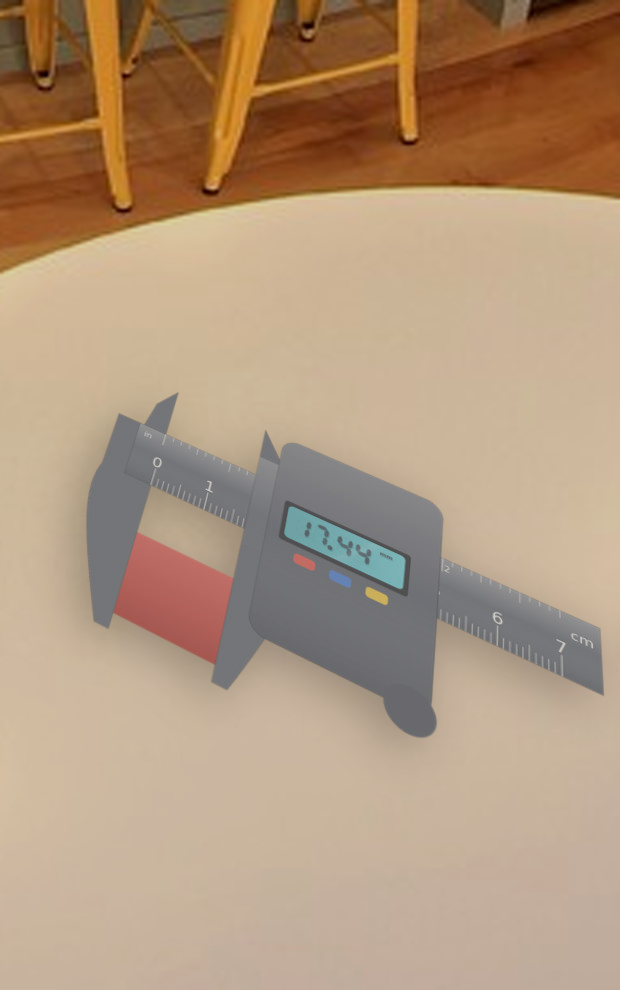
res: 17.44
